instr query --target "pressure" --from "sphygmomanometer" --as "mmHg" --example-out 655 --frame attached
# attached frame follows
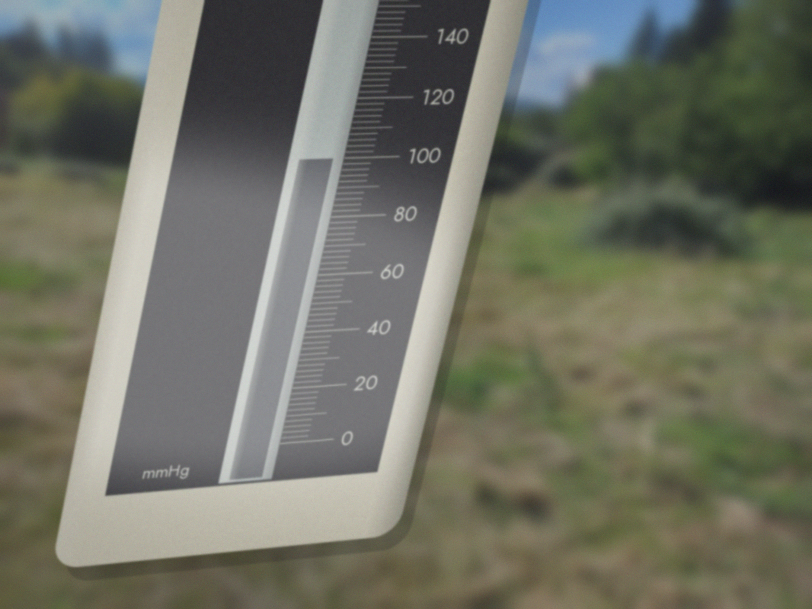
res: 100
